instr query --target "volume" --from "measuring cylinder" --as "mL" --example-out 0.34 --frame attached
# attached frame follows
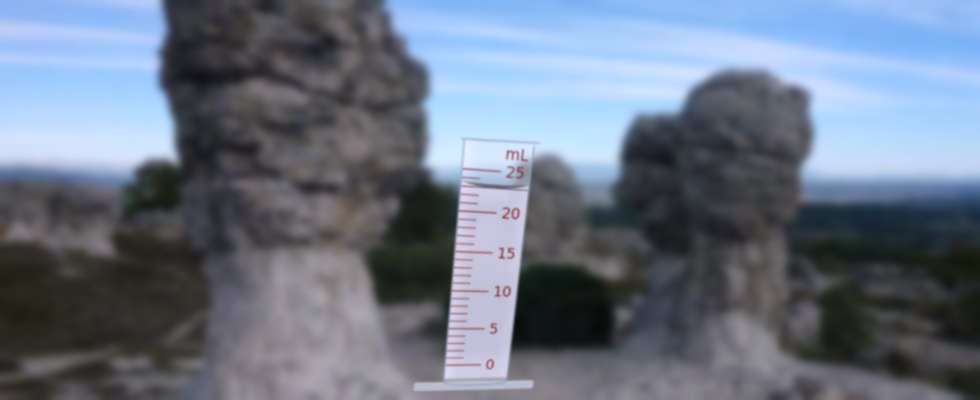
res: 23
